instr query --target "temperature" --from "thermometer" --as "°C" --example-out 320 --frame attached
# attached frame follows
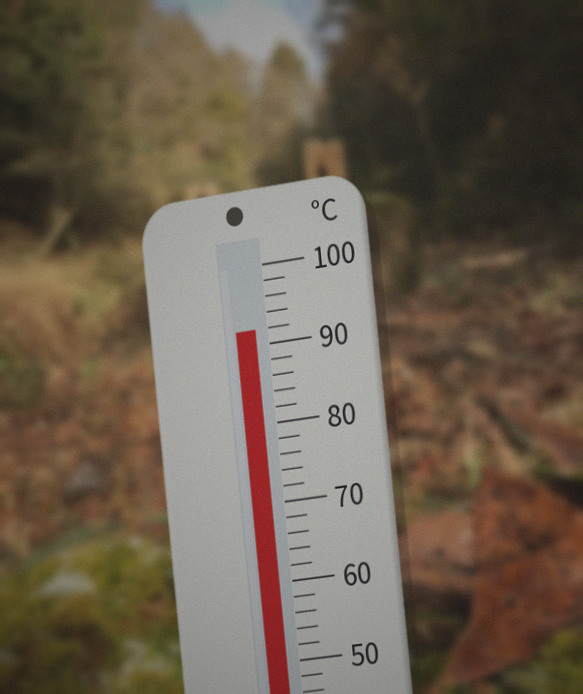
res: 92
